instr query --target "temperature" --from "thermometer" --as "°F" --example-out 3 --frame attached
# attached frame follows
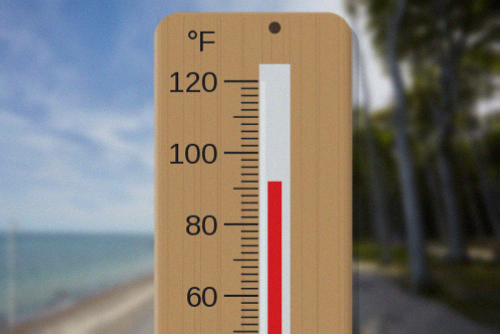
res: 92
